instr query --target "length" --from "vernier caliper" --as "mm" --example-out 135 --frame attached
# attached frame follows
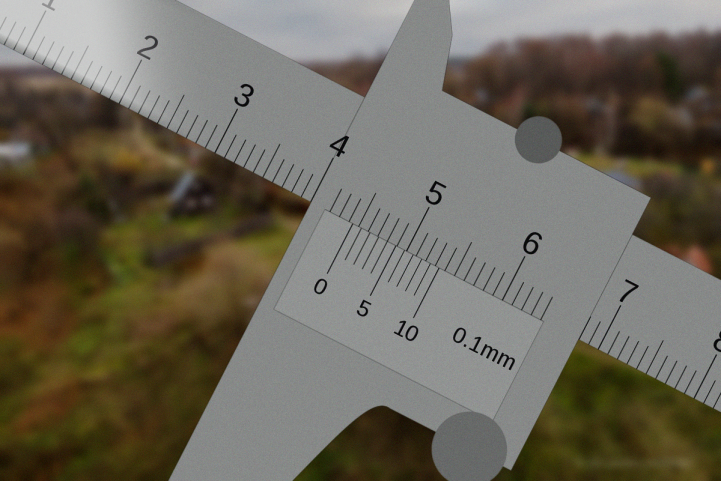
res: 44.4
